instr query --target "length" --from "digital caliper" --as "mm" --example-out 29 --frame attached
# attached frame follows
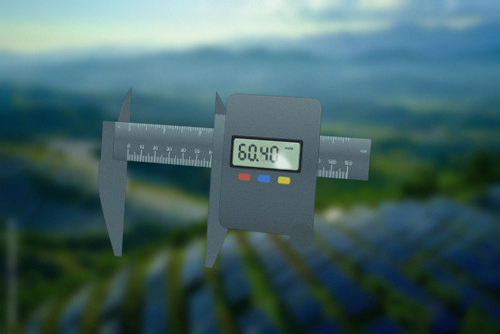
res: 60.40
